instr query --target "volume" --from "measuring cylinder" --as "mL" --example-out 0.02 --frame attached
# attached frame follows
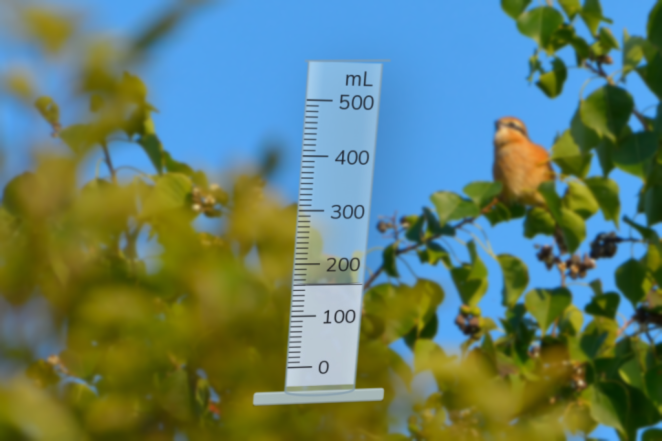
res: 160
